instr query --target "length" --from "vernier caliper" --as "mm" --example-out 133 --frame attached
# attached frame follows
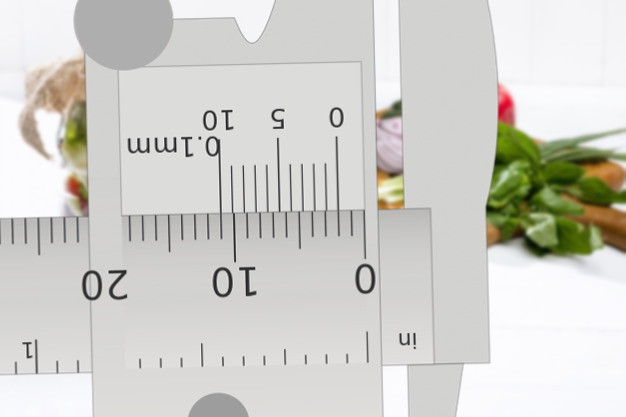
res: 2.0
